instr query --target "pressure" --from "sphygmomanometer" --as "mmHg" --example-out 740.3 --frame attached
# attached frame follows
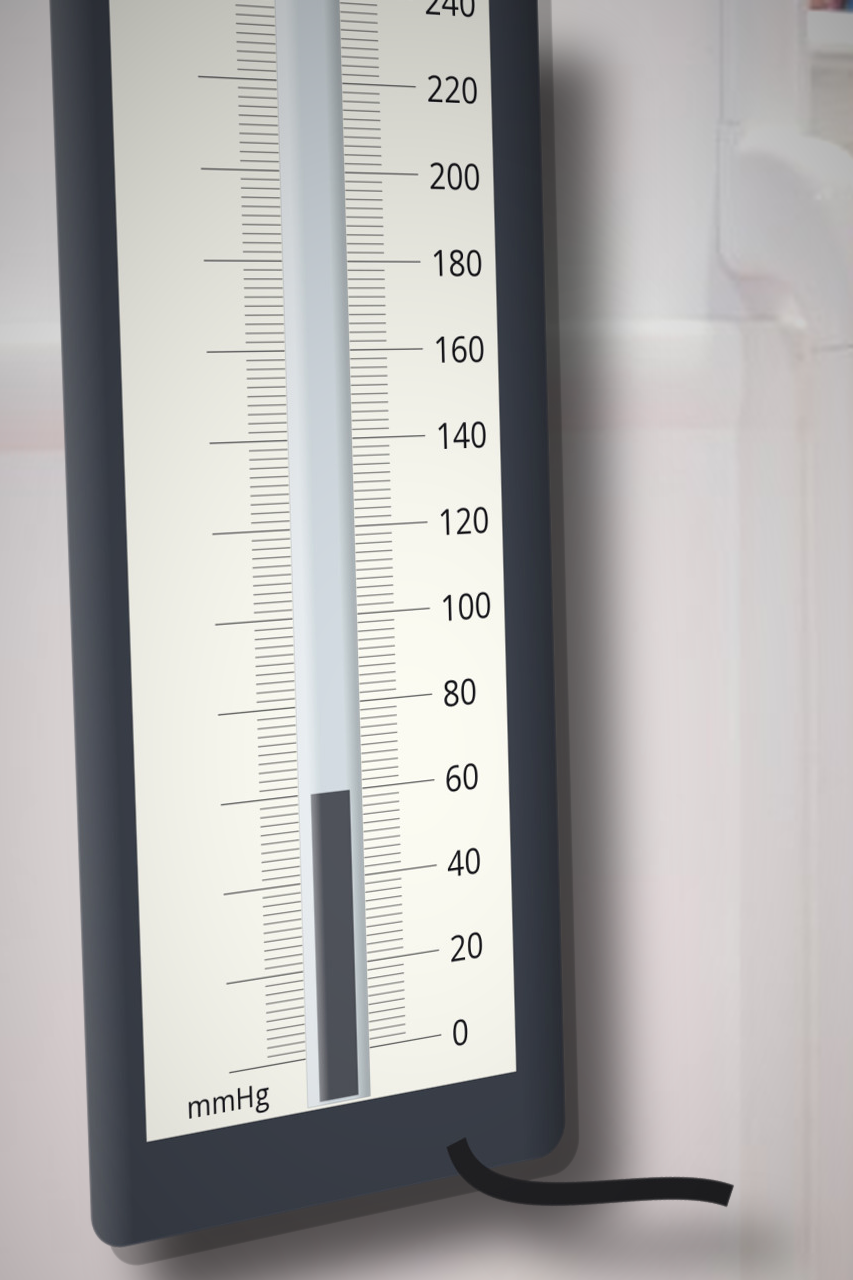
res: 60
